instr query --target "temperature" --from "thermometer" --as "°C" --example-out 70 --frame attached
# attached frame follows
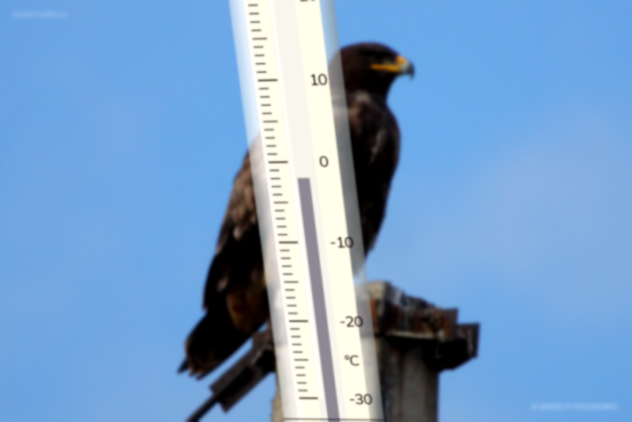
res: -2
